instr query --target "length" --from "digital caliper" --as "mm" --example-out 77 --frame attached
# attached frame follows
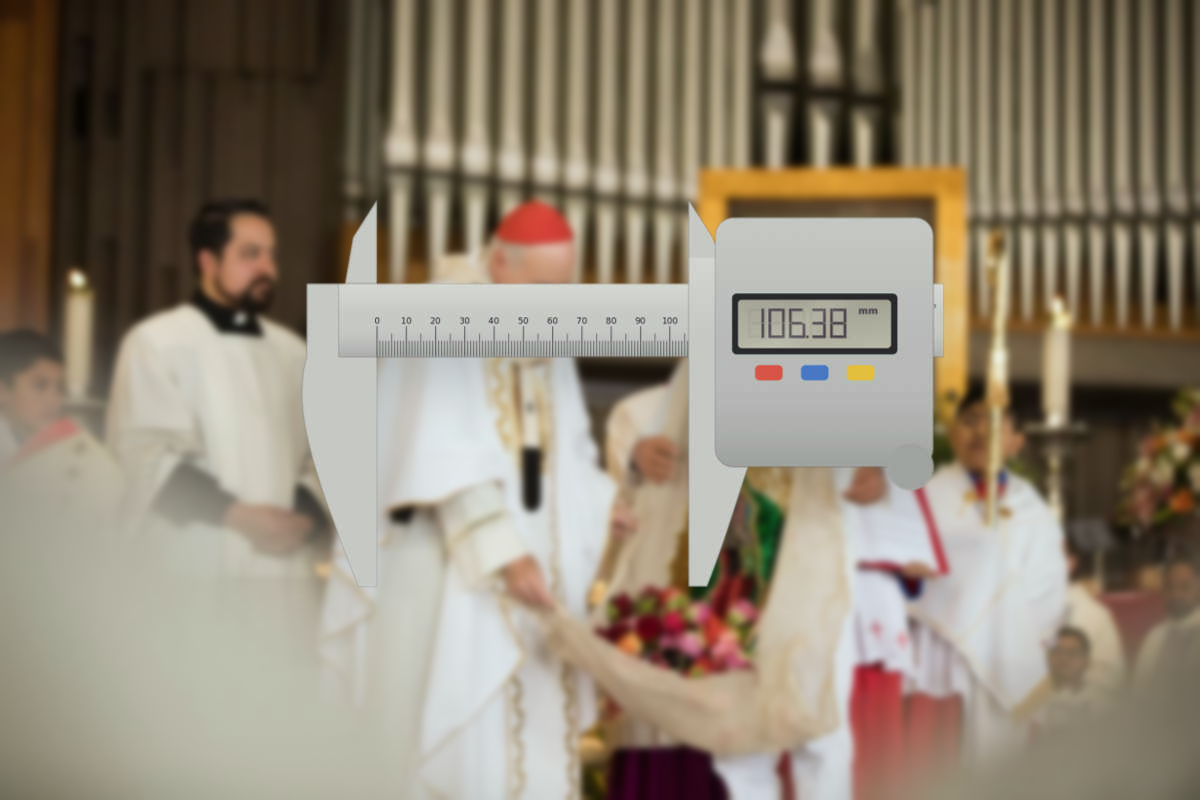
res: 106.38
